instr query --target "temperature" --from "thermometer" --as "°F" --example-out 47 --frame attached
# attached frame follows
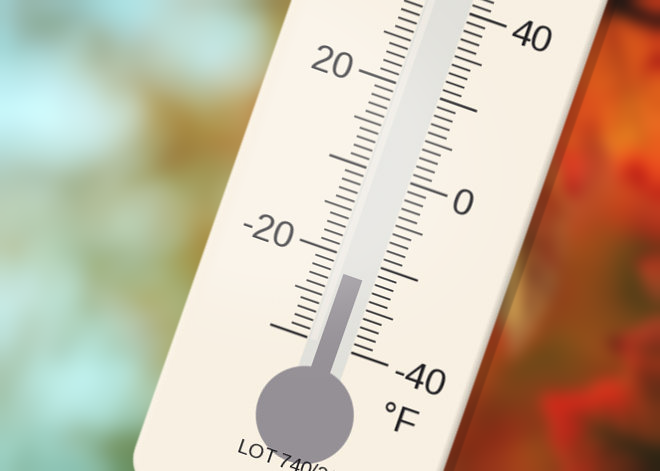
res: -24
